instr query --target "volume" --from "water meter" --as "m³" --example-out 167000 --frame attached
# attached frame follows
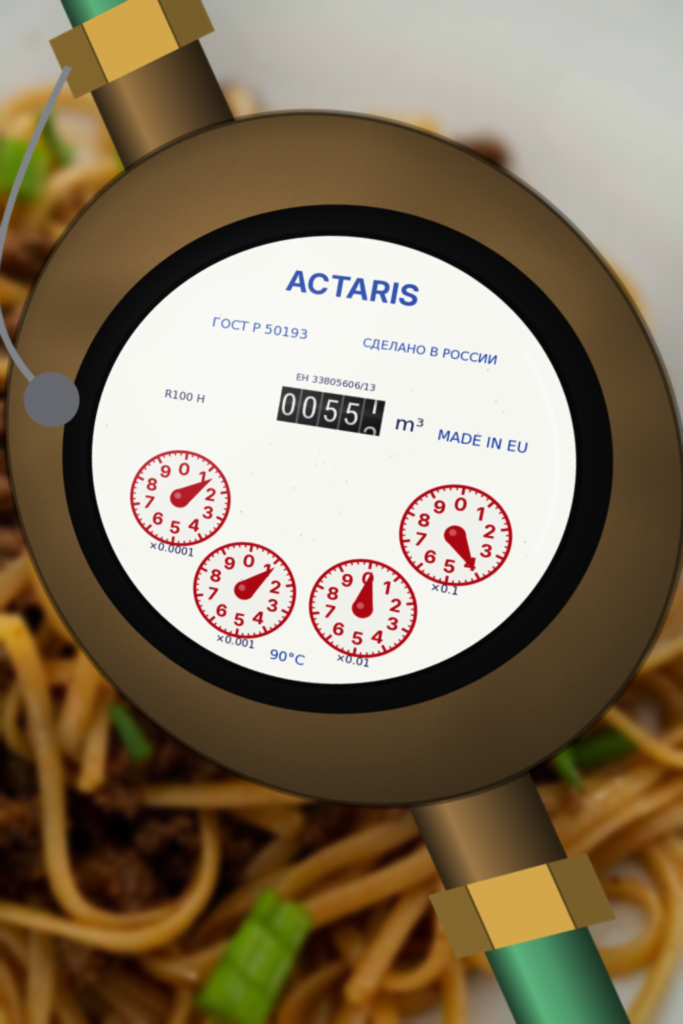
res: 551.4011
